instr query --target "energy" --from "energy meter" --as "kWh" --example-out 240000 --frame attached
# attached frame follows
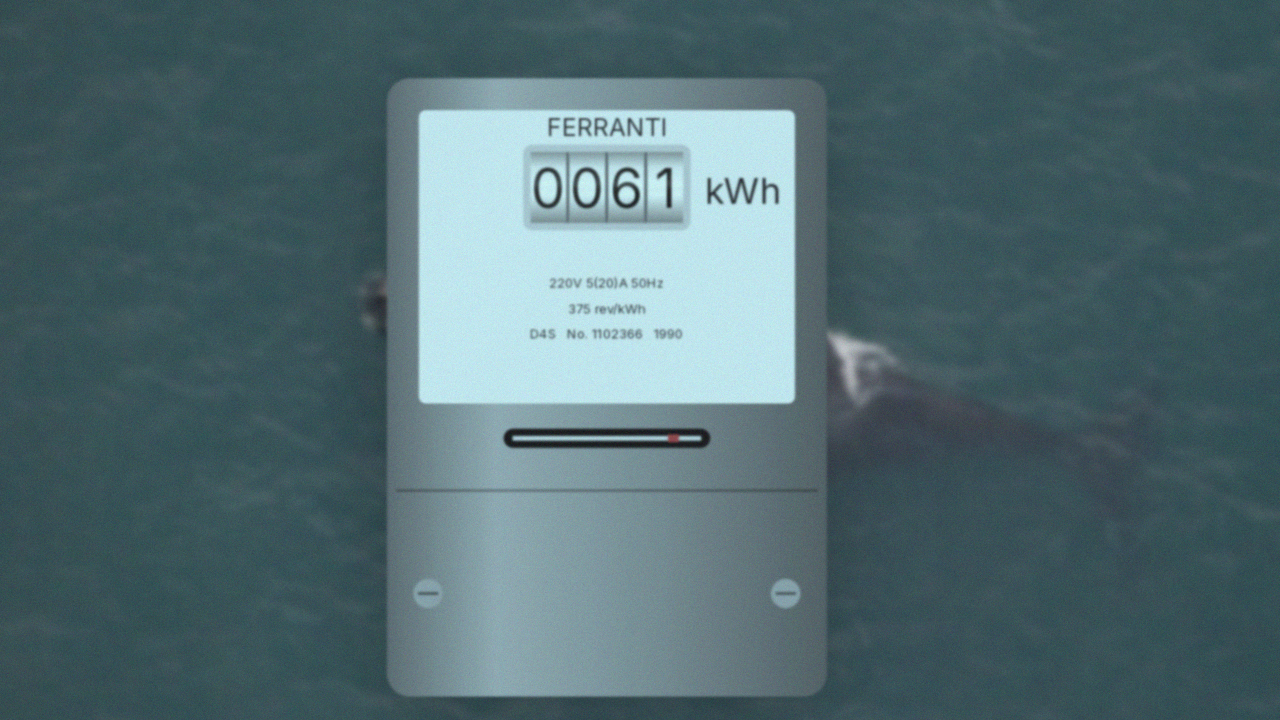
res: 61
